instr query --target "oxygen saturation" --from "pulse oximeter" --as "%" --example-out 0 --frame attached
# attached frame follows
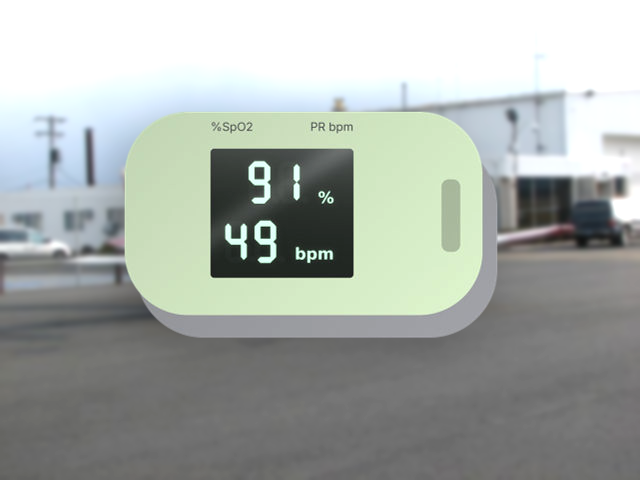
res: 91
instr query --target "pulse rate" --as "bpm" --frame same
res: 49
